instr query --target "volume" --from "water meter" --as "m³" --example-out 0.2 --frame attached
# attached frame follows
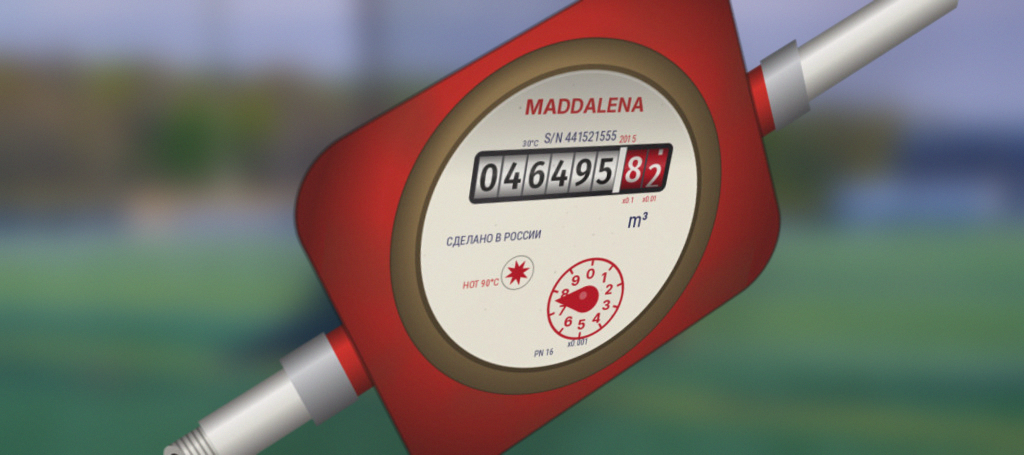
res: 46495.817
